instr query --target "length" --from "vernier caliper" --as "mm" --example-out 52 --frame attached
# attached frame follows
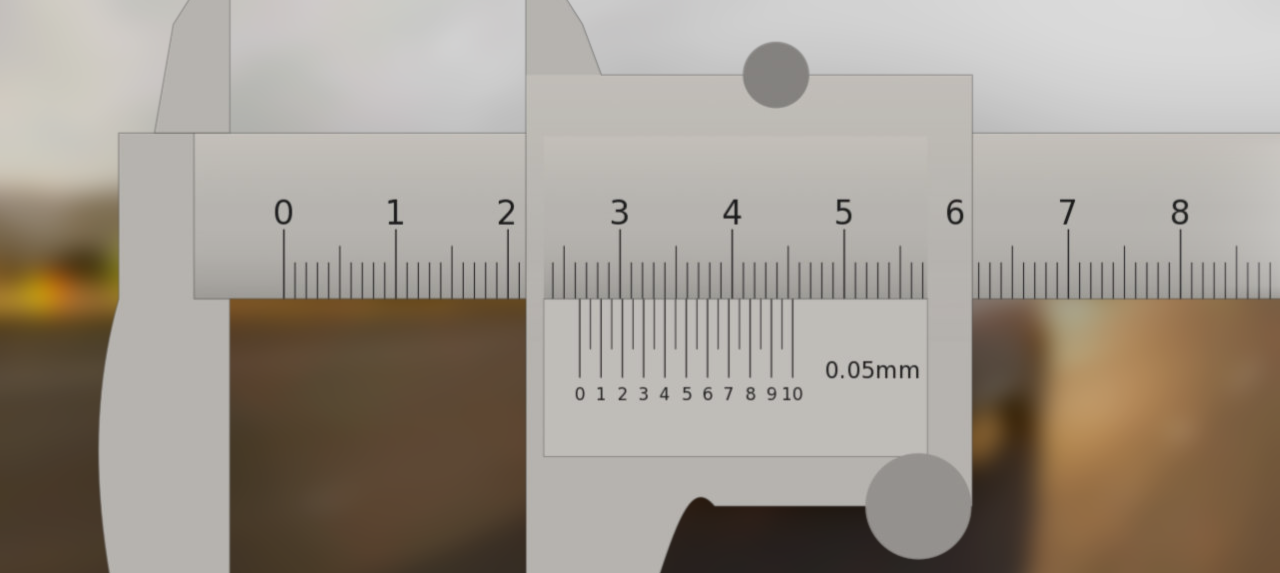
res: 26.4
